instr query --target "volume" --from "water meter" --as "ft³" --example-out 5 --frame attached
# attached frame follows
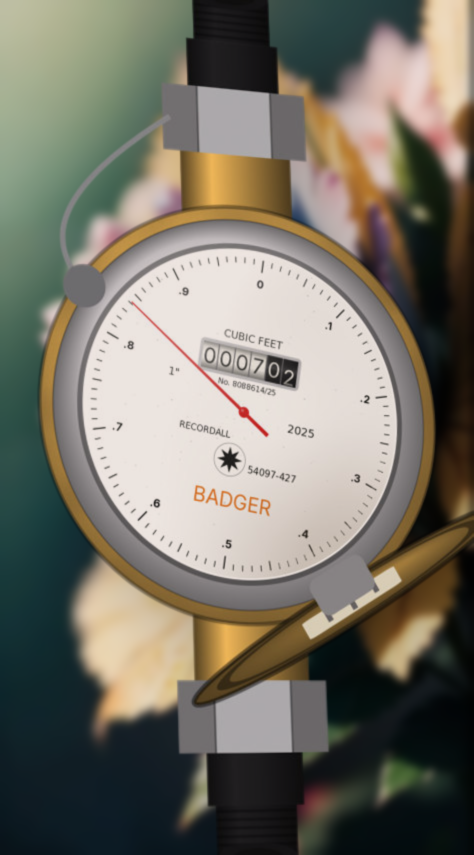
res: 701.84
